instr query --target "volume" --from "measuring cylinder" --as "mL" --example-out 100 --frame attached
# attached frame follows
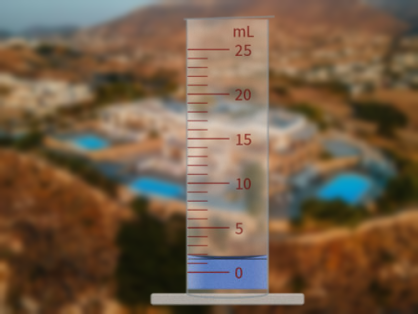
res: 1.5
